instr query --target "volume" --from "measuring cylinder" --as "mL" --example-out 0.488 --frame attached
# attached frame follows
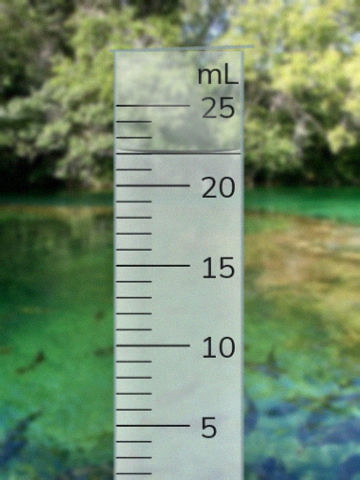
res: 22
